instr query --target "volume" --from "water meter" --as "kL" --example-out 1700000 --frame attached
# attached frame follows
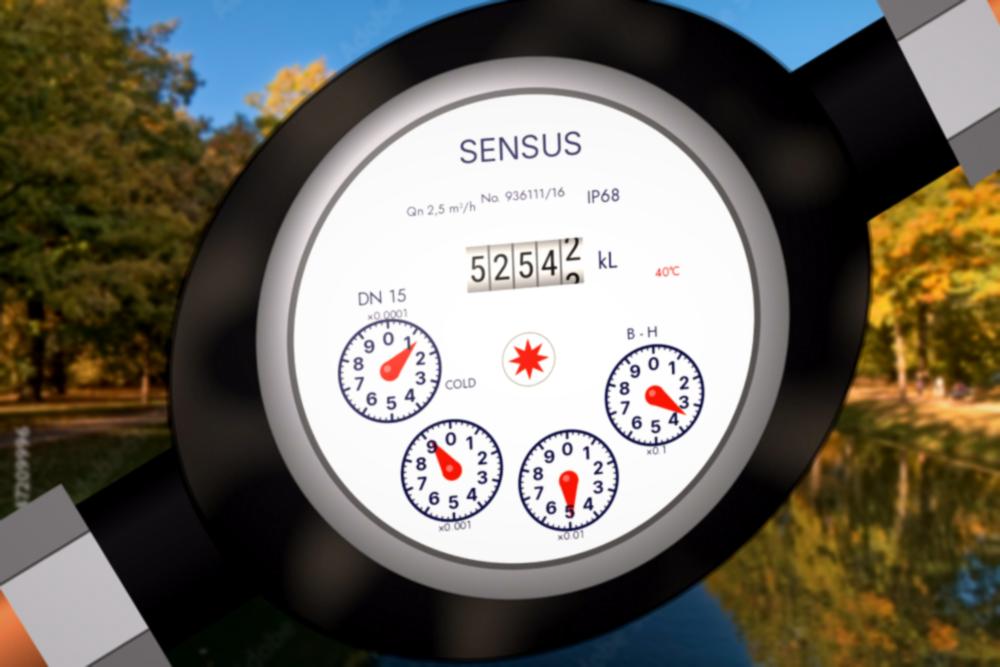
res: 52542.3491
